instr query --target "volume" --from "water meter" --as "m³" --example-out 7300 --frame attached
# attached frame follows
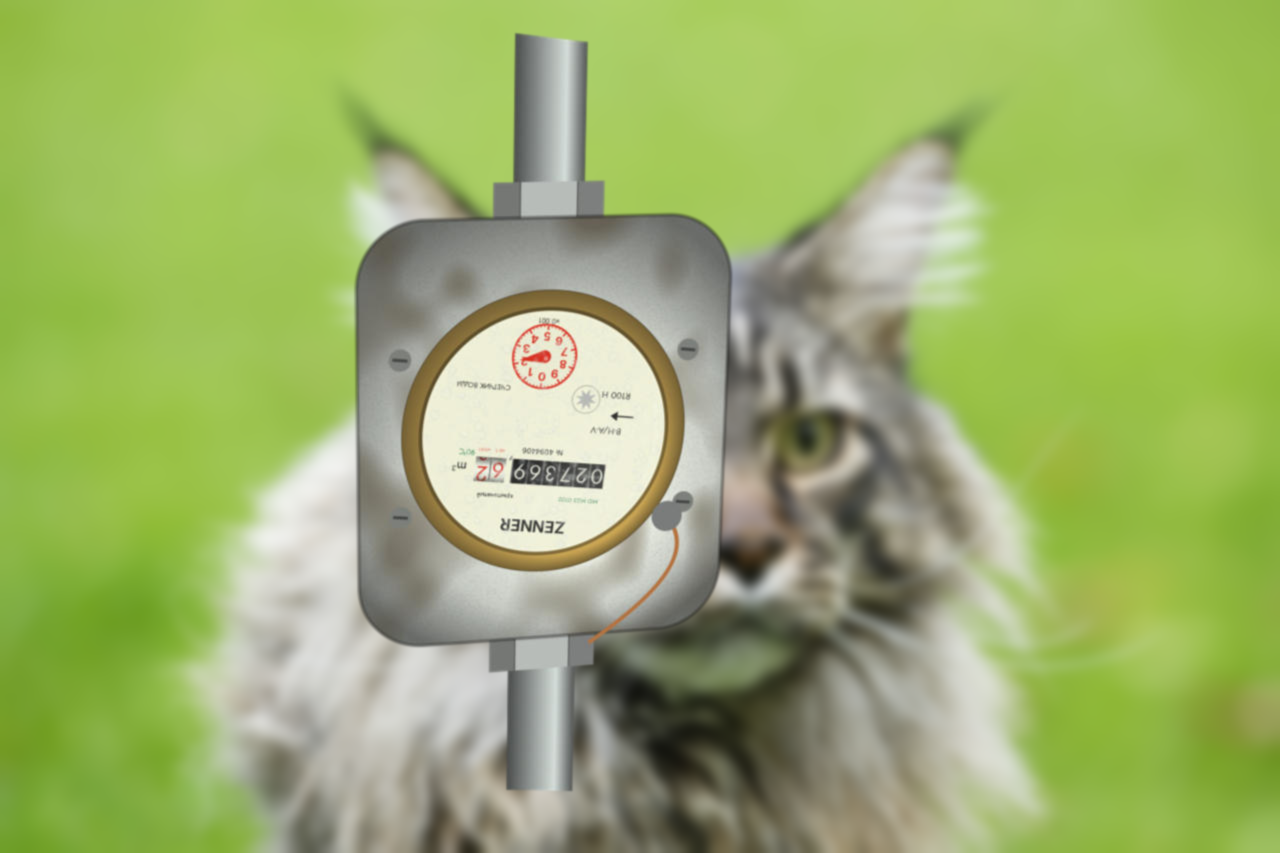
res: 27369.622
